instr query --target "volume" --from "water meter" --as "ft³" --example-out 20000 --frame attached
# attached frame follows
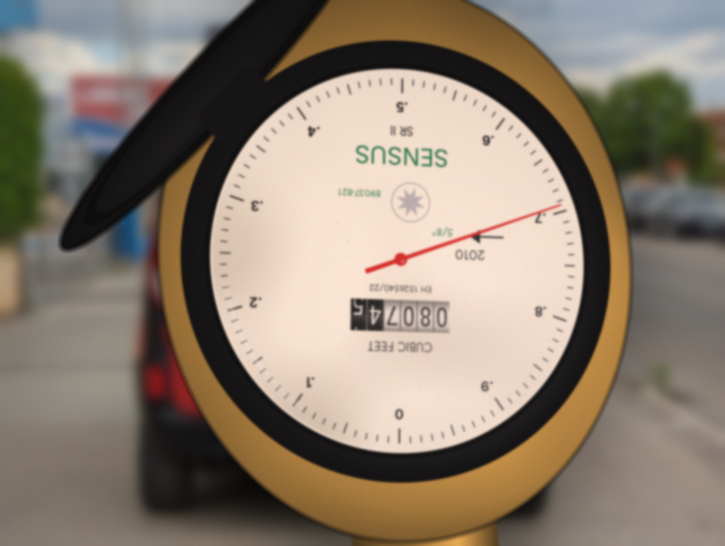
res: 80744.69
